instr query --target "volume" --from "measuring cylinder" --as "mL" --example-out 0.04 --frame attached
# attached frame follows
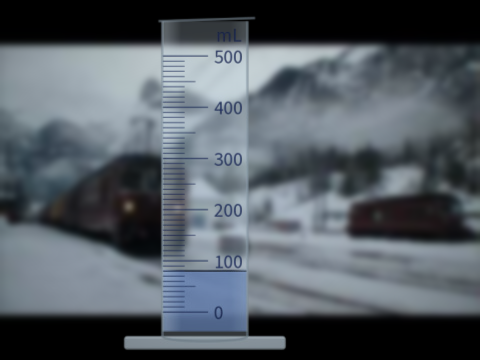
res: 80
